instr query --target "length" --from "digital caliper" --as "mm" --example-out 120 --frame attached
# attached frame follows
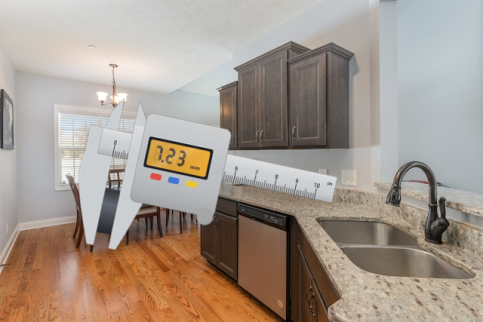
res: 7.23
